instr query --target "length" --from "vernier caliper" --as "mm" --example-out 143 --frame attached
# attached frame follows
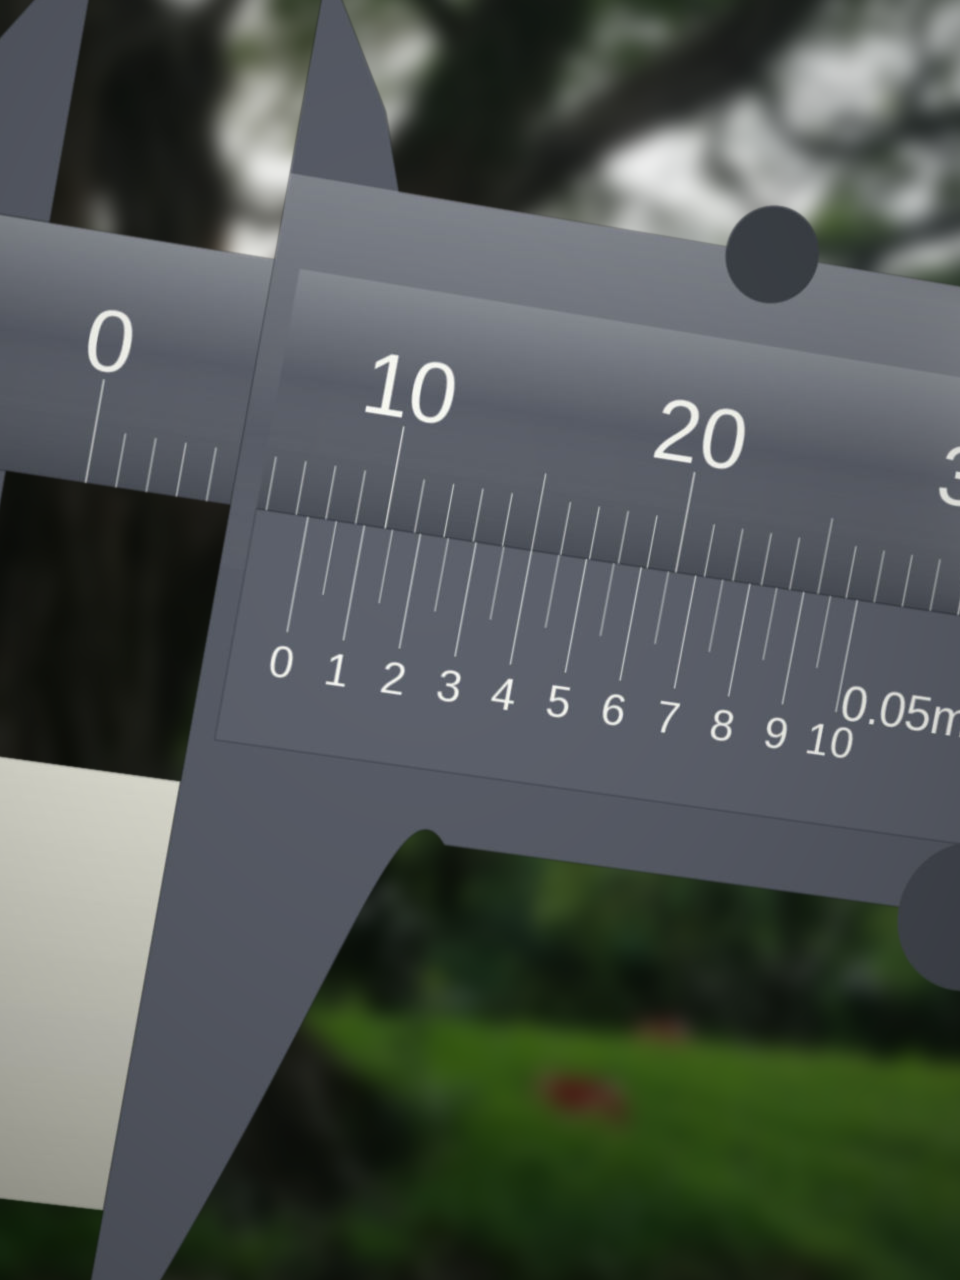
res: 7.40
